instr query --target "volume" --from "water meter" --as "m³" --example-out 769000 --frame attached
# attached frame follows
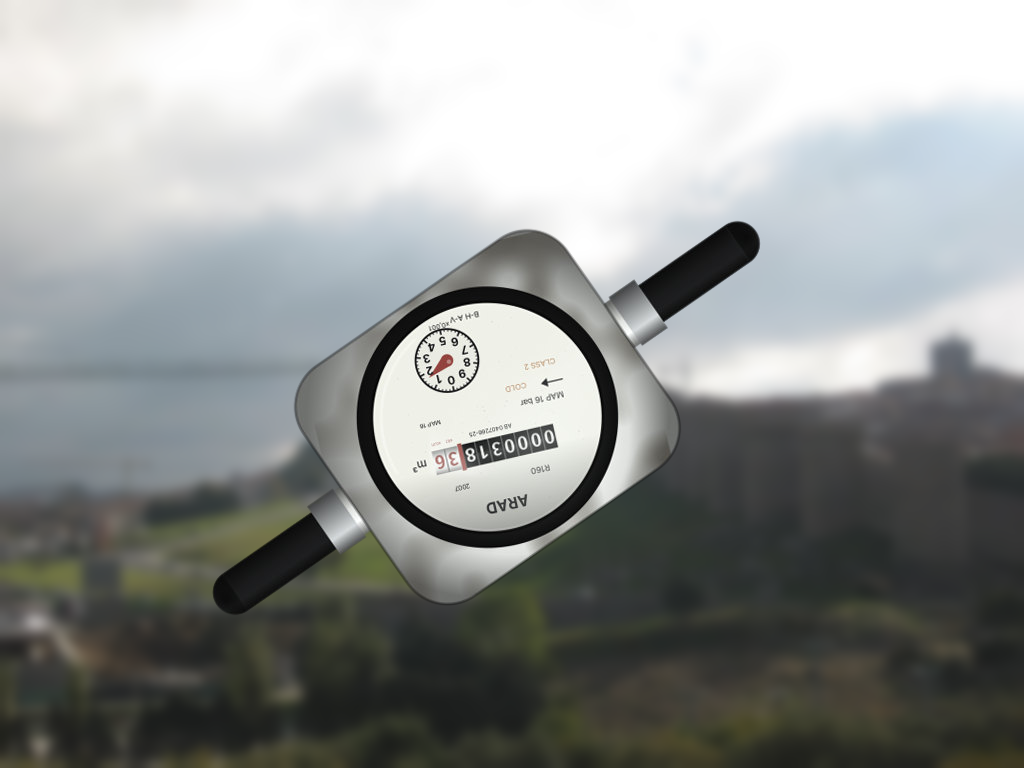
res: 318.361
